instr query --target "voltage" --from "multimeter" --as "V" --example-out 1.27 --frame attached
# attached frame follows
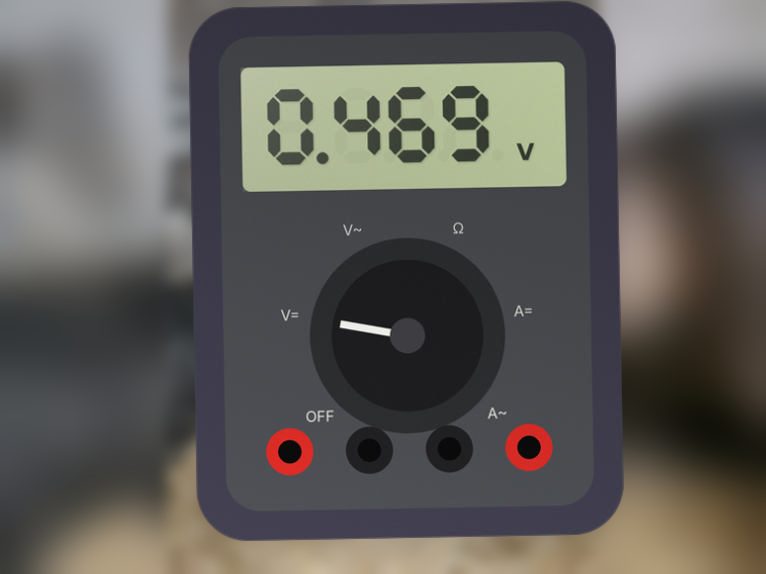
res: 0.469
